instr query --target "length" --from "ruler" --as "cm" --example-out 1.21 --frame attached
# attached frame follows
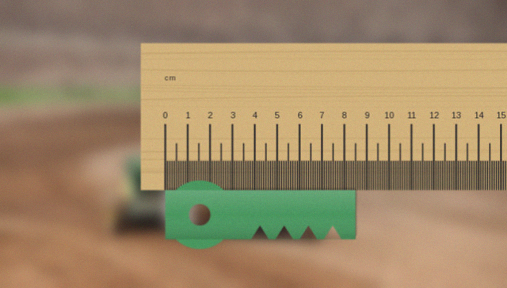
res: 8.5
